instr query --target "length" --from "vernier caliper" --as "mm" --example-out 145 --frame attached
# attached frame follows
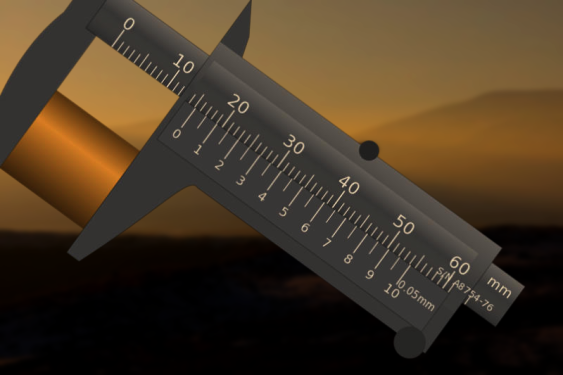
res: 15.2
